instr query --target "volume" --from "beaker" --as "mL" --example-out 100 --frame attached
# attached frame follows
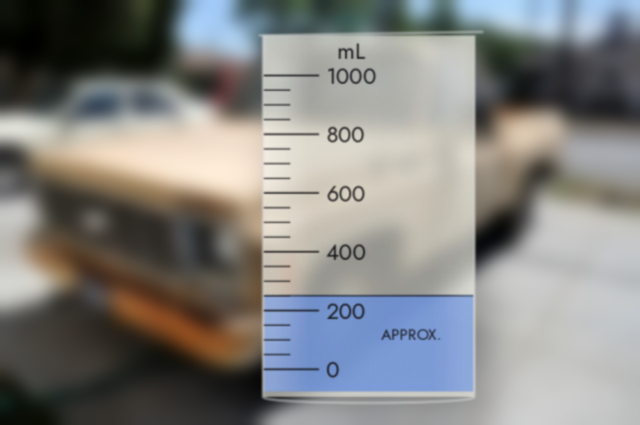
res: 250
